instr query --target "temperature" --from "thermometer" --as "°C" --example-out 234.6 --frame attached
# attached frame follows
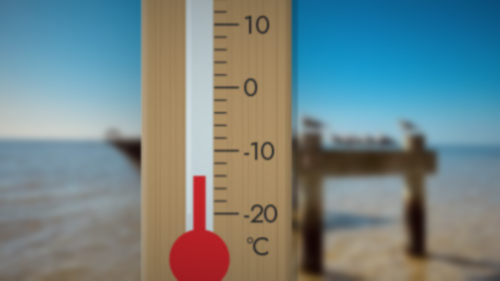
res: -14
